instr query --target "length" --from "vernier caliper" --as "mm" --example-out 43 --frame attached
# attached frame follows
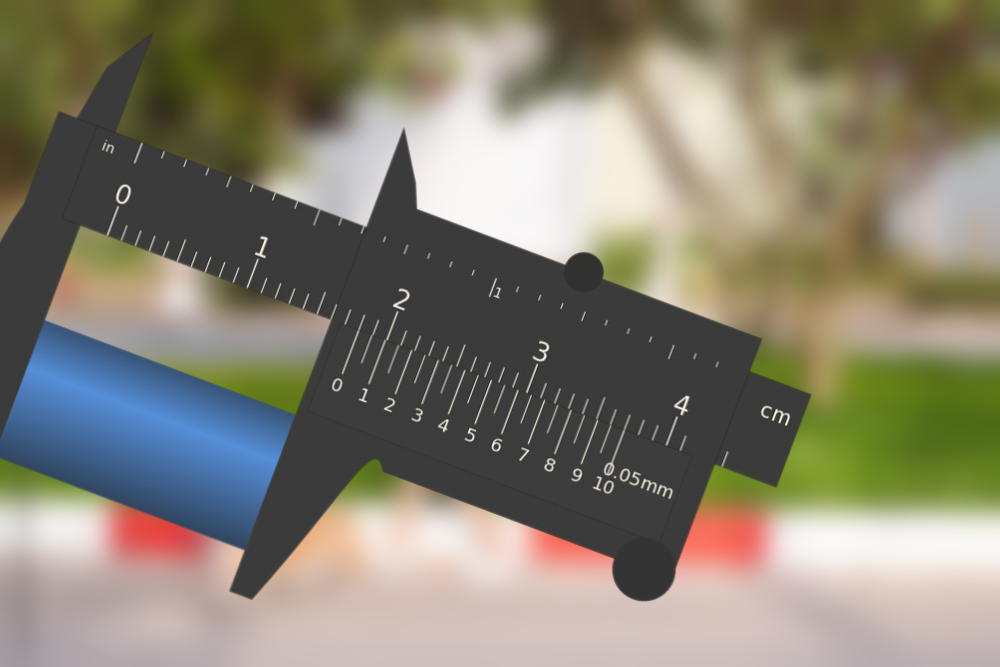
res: 18.0
